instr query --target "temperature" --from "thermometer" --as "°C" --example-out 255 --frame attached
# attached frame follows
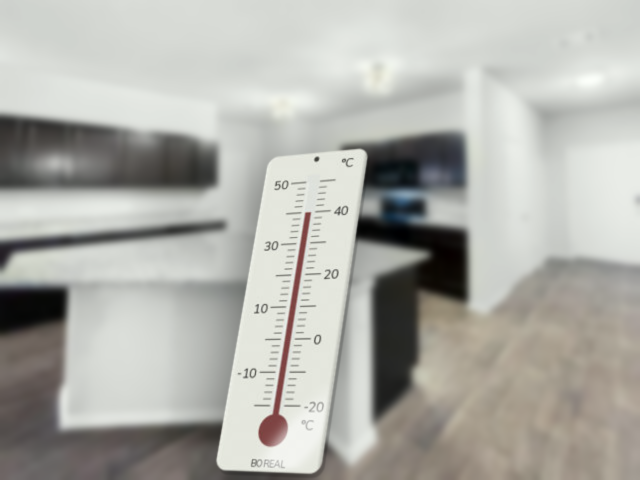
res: 40
